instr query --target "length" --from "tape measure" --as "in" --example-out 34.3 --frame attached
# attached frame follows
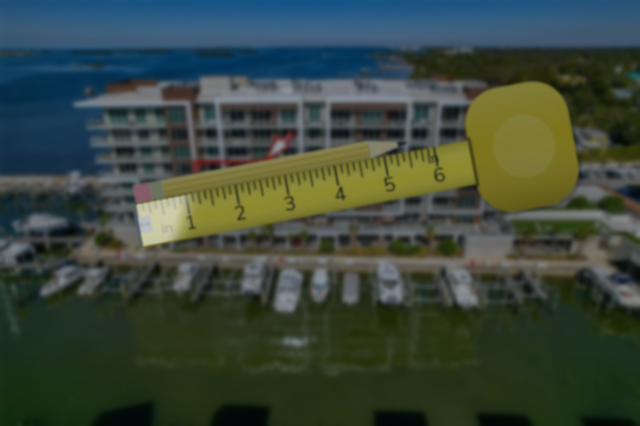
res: 5.5
